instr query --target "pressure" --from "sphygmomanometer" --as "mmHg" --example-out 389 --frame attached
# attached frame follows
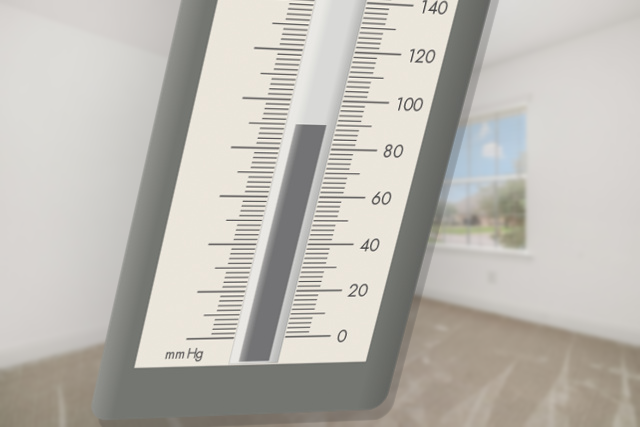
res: 90
